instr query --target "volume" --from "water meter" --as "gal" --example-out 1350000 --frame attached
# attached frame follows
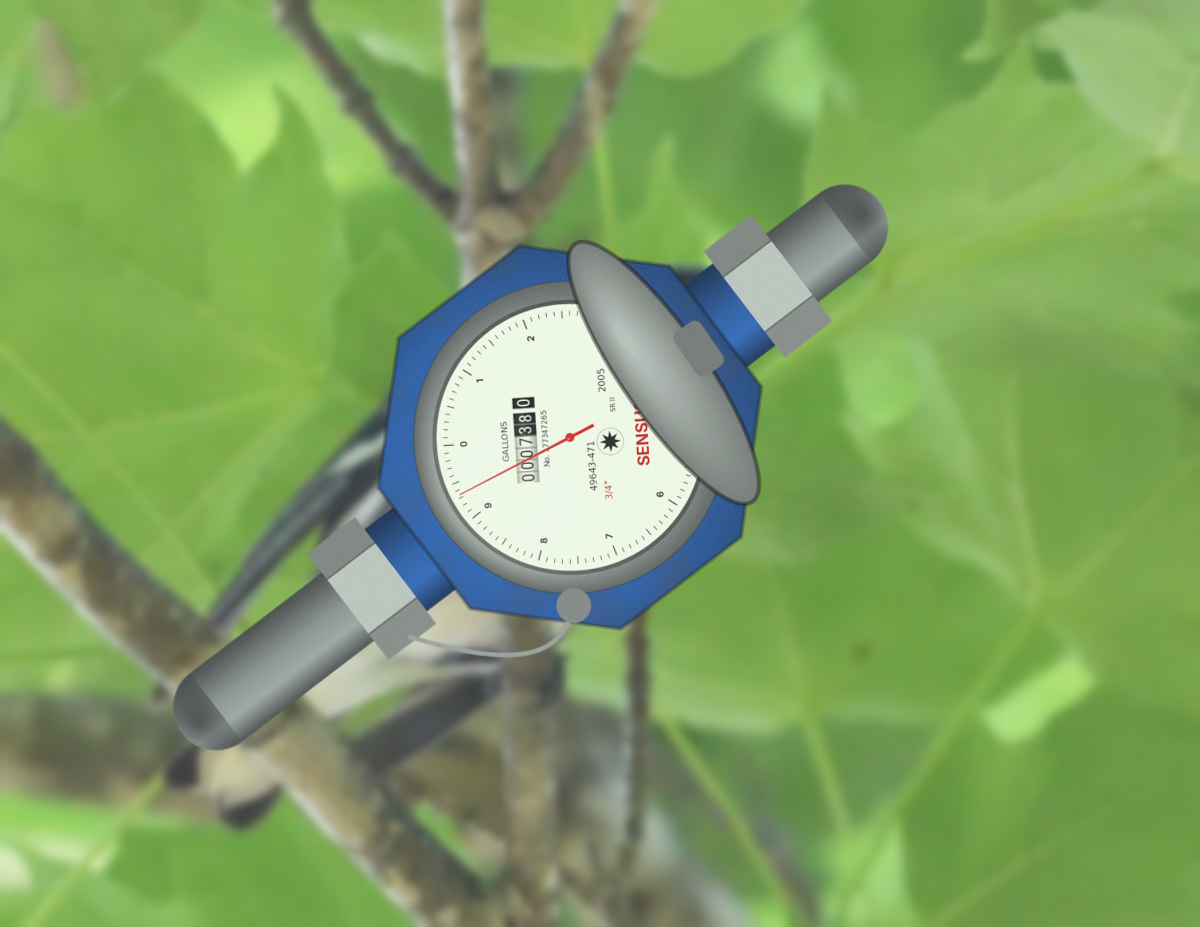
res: 7379.3
